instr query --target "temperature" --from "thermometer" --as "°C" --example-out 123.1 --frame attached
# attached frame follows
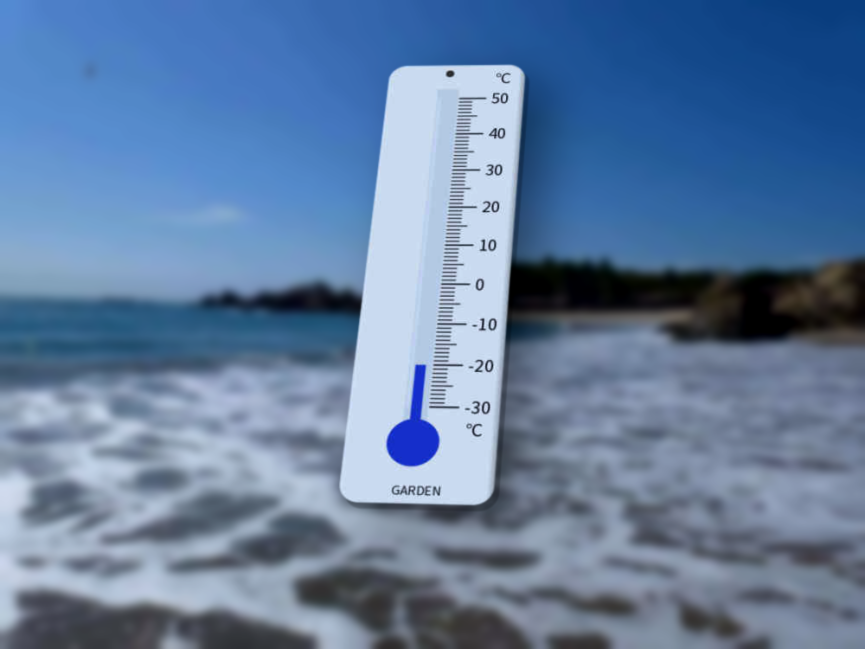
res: -20
